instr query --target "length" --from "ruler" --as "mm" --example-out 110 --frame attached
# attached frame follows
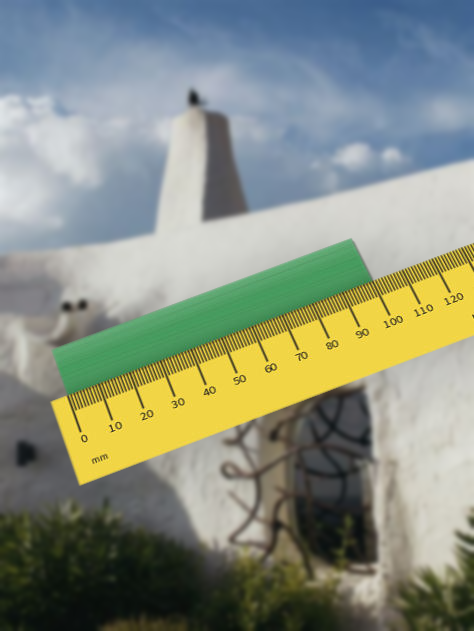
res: 100
